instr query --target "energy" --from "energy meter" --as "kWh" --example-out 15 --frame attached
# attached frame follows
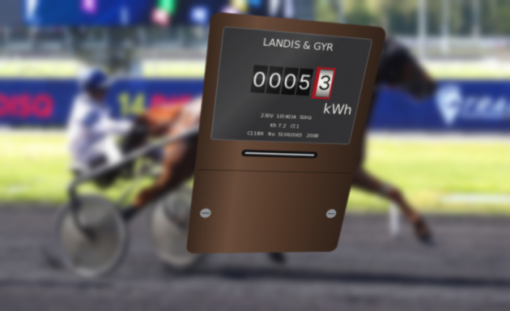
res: 5.3
